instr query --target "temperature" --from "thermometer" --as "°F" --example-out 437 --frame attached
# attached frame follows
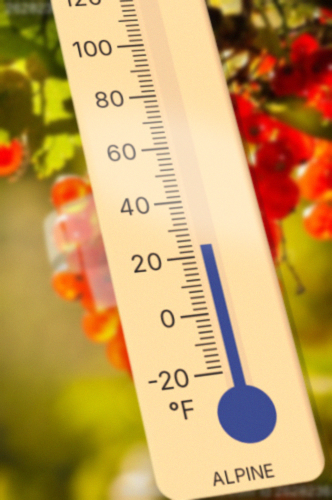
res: 24
